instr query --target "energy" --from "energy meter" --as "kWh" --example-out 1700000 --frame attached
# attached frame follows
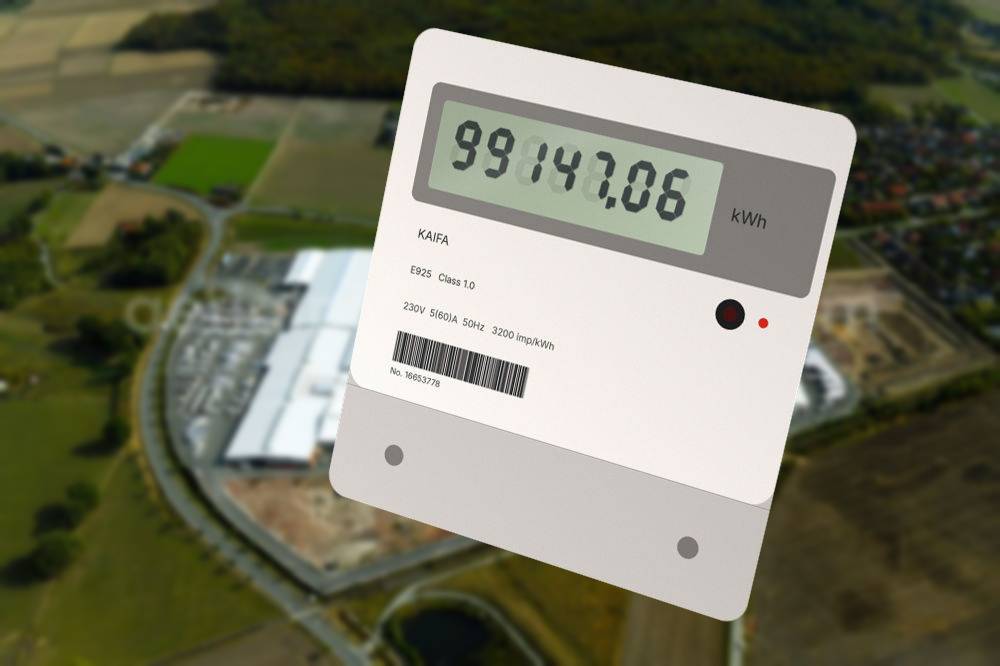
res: 99147.06
